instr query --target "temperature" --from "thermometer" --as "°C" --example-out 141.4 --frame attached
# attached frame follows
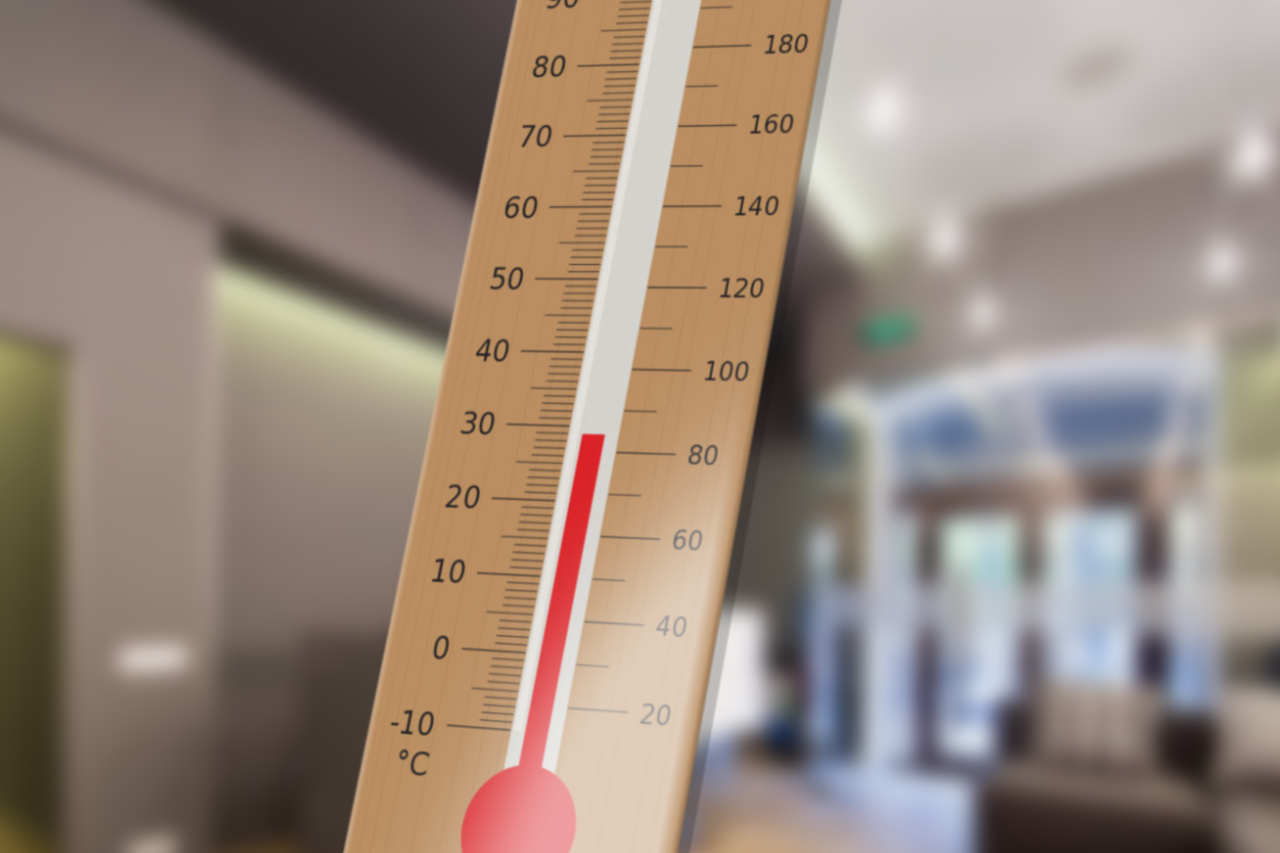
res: 29
